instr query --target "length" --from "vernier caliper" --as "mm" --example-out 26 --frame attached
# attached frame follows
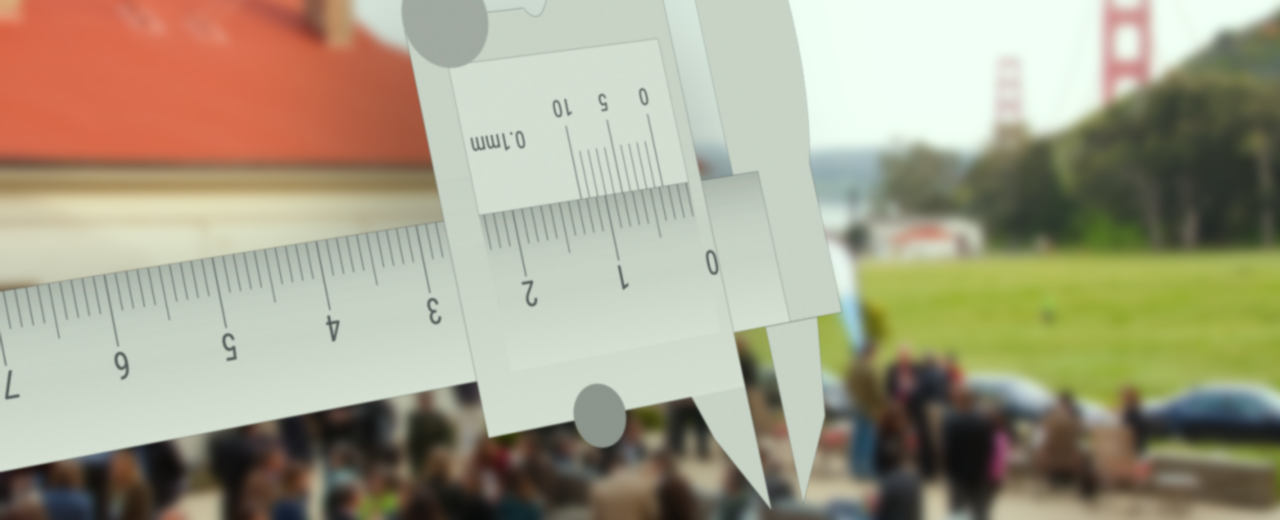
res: 3.6
